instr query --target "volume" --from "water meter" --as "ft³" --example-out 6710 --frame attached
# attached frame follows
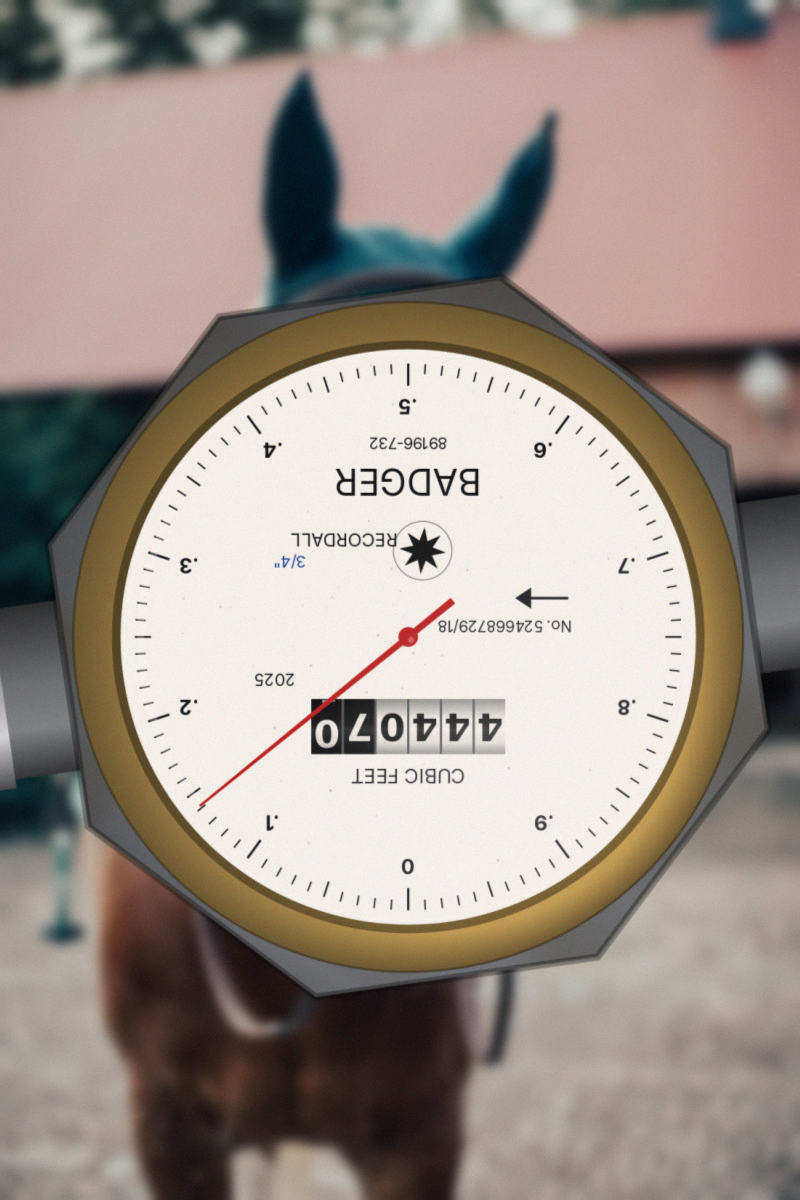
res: 444070.14
